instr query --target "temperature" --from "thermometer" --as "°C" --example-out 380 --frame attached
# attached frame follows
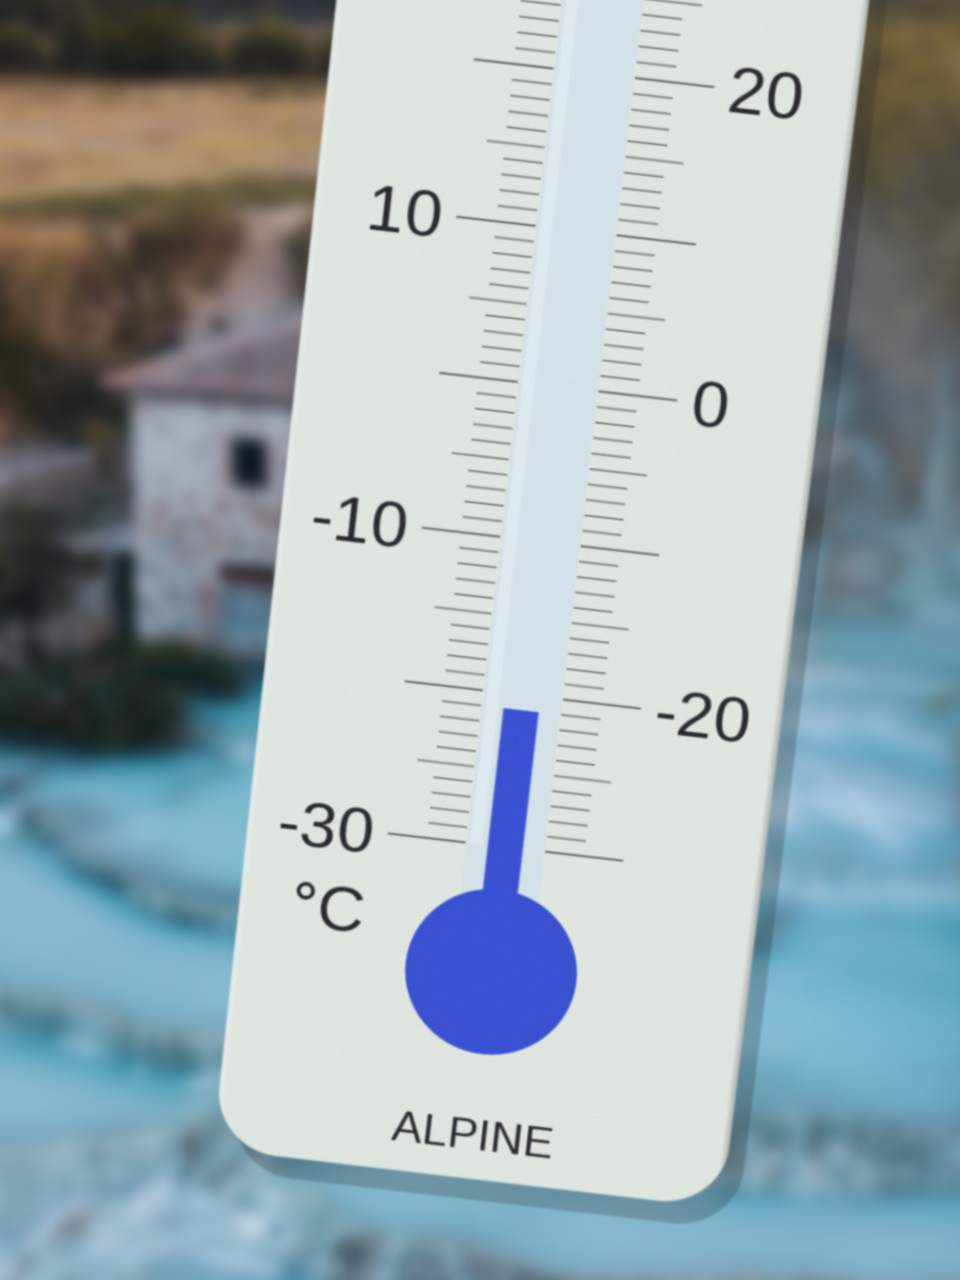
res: -21
